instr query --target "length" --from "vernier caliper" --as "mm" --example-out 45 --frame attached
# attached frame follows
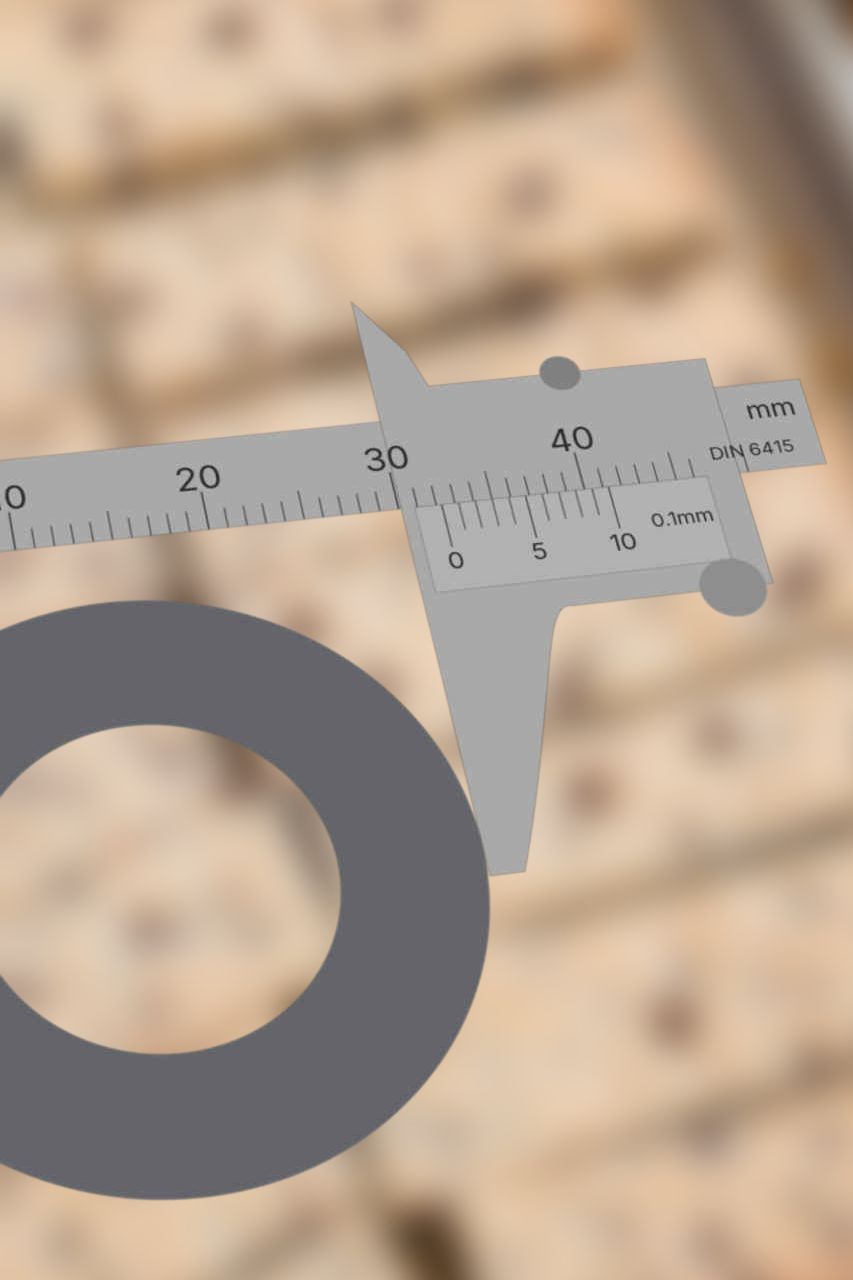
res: 32.3
